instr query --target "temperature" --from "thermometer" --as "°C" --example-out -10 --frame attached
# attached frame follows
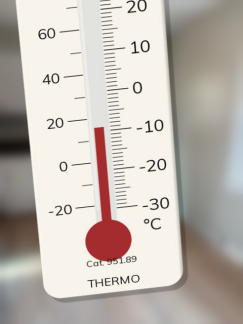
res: -9
